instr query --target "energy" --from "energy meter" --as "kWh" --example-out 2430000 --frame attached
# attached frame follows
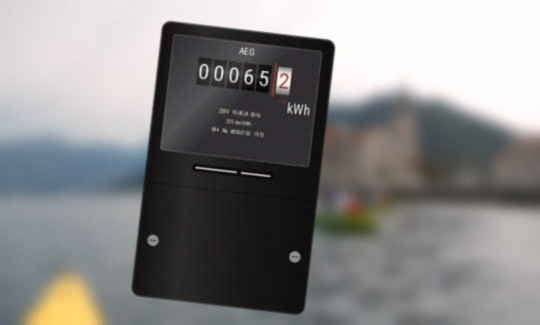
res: 65.2
